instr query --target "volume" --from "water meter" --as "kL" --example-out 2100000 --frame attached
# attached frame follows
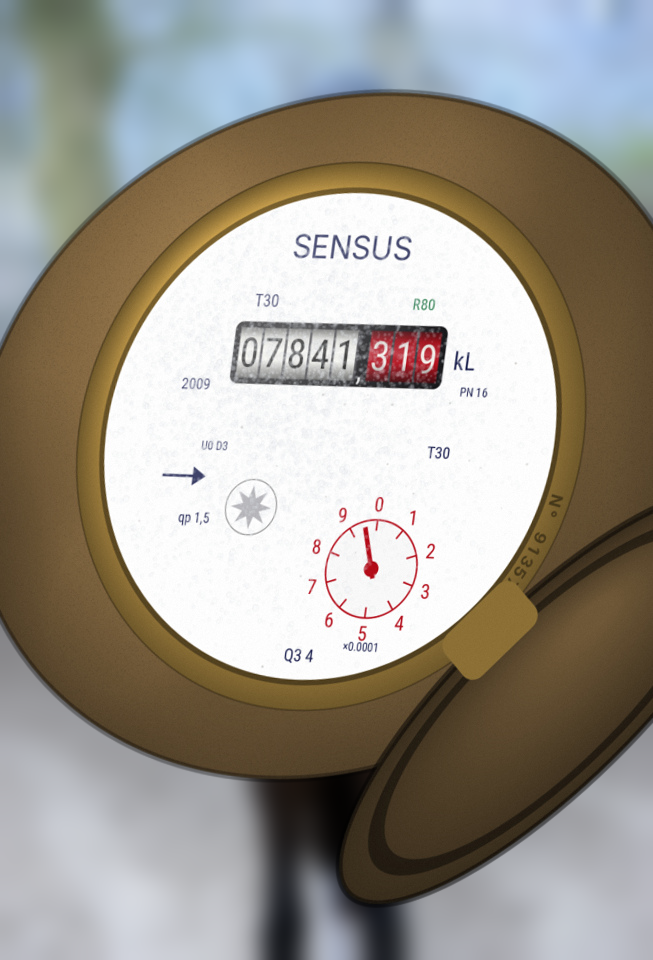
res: 7841.3189
